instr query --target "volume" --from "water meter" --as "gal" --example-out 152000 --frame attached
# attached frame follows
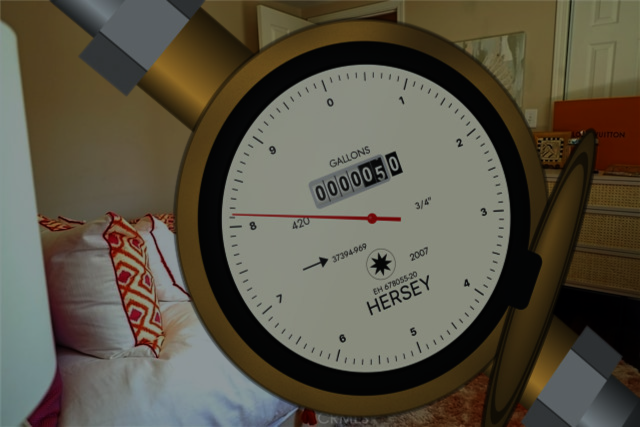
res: 48.1
